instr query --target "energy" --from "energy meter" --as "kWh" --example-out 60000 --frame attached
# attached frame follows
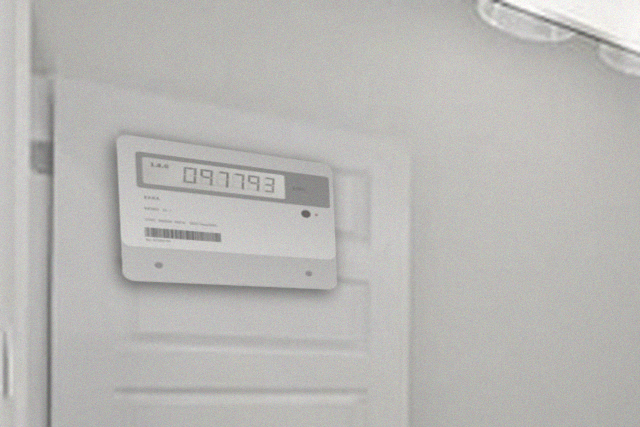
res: 97793
